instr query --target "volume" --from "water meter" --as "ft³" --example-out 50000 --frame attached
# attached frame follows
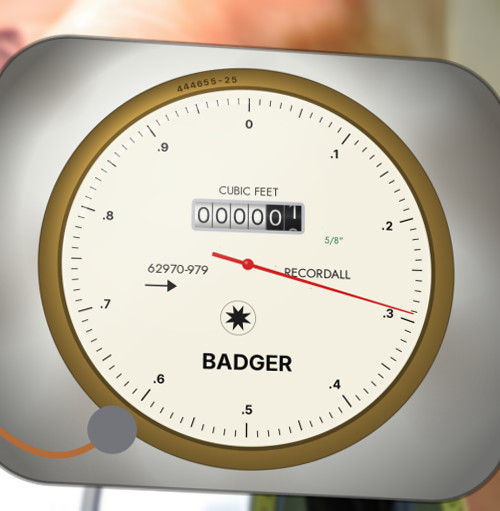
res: 1.29
